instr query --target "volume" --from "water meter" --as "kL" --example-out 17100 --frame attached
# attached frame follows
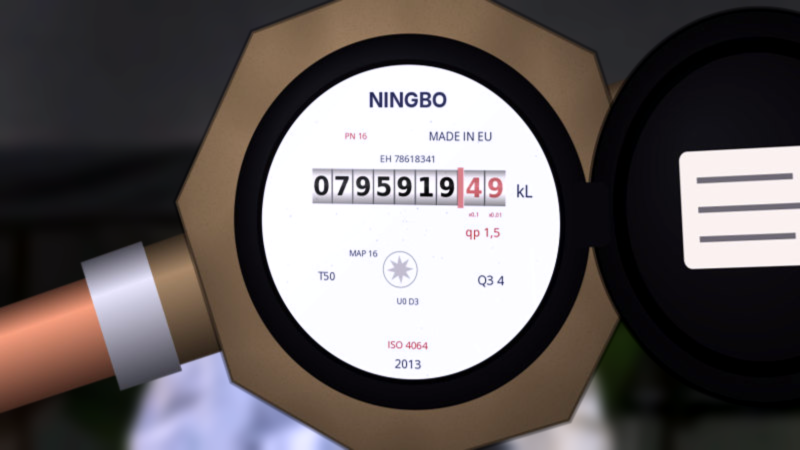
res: 795919.49
